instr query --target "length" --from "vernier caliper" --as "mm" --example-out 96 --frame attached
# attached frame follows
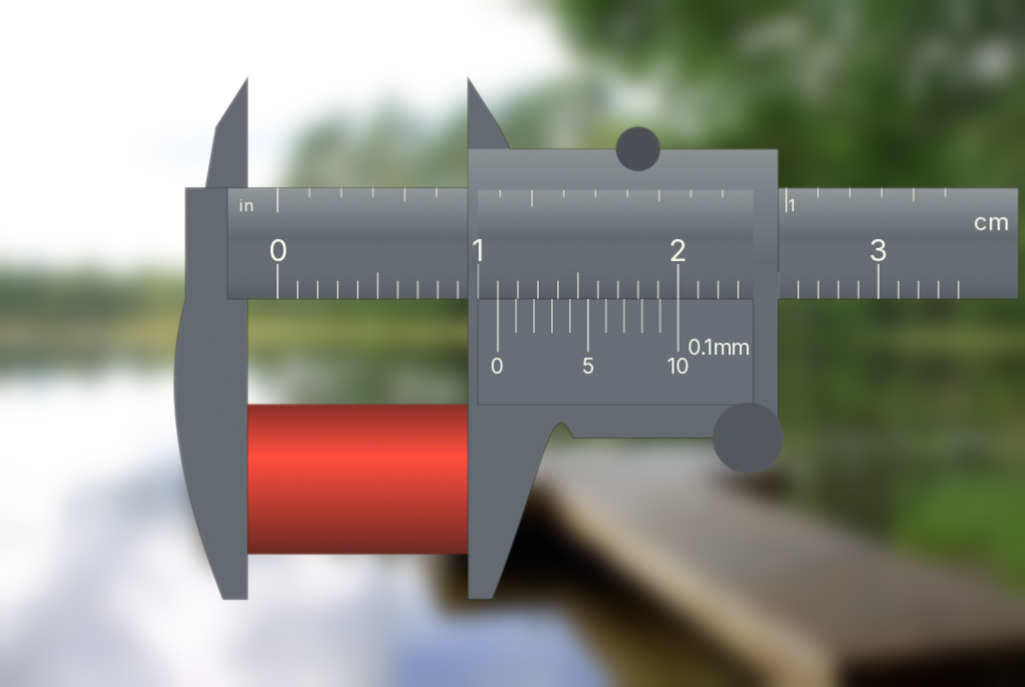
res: 11.0
